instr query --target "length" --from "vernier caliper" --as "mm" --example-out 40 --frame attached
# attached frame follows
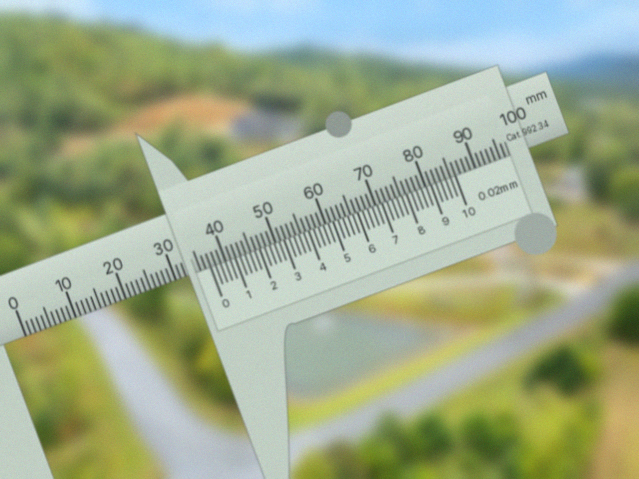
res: 37.0
